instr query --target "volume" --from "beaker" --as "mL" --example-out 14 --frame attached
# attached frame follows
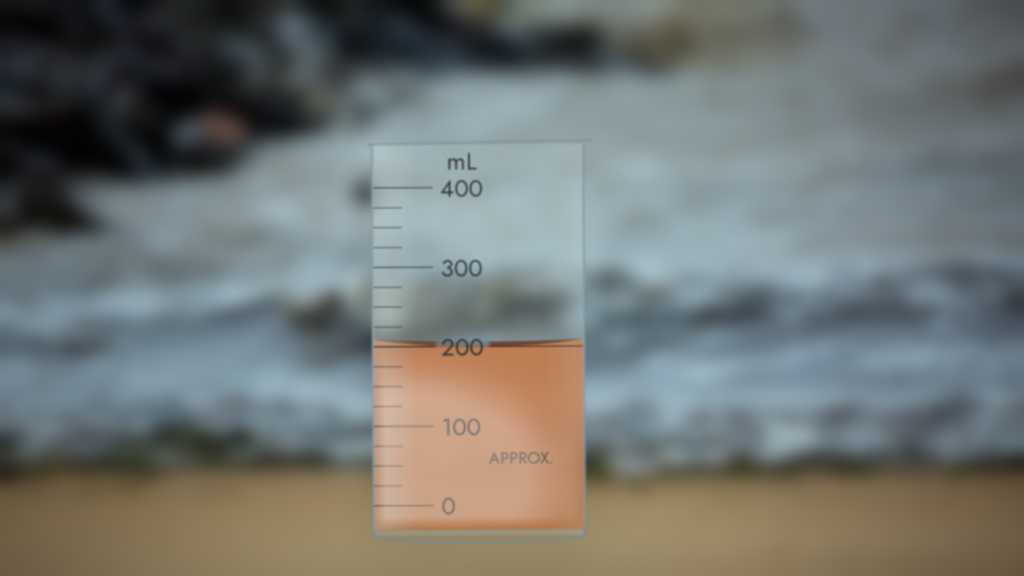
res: 200
